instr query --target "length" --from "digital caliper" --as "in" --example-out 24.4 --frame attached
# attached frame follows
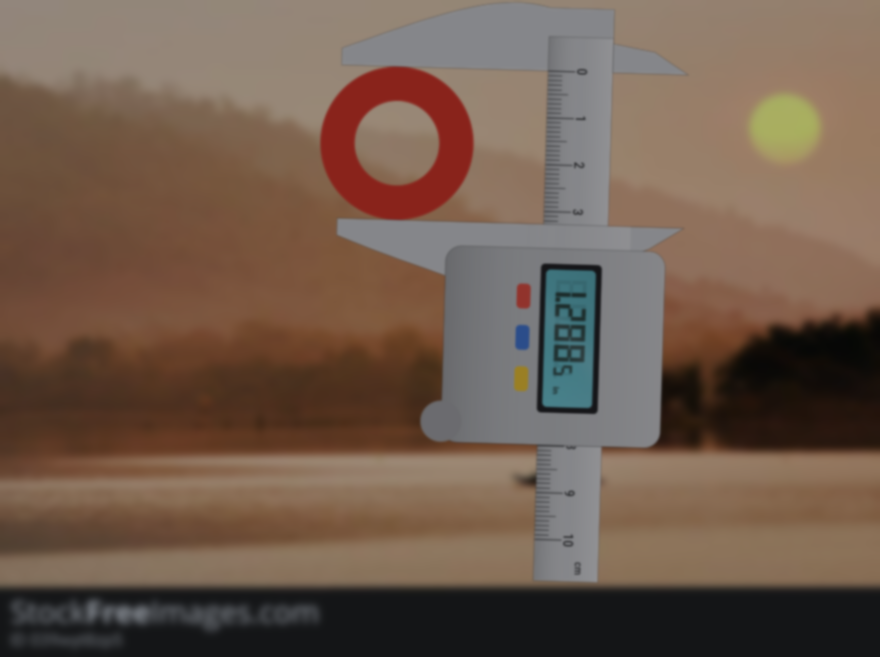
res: 1.2885
